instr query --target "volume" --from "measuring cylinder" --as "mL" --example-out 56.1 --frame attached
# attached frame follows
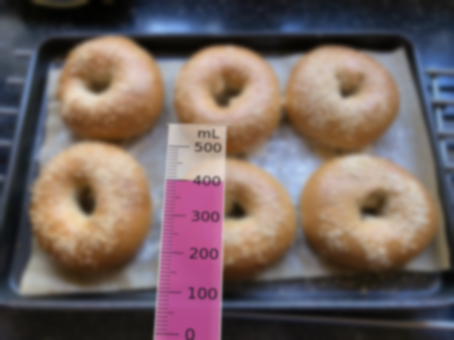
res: 400
